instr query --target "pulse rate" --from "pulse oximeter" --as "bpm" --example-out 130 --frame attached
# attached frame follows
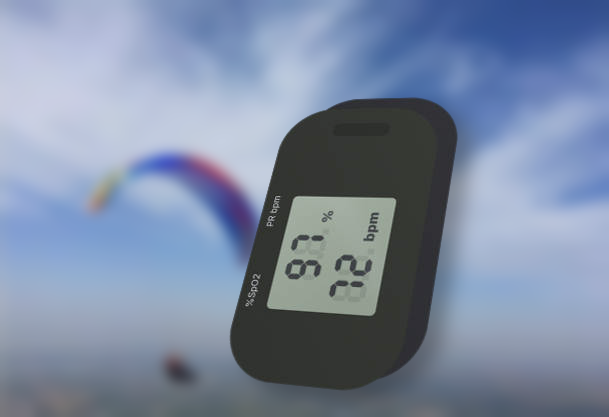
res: 72
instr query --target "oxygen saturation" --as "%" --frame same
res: 97
